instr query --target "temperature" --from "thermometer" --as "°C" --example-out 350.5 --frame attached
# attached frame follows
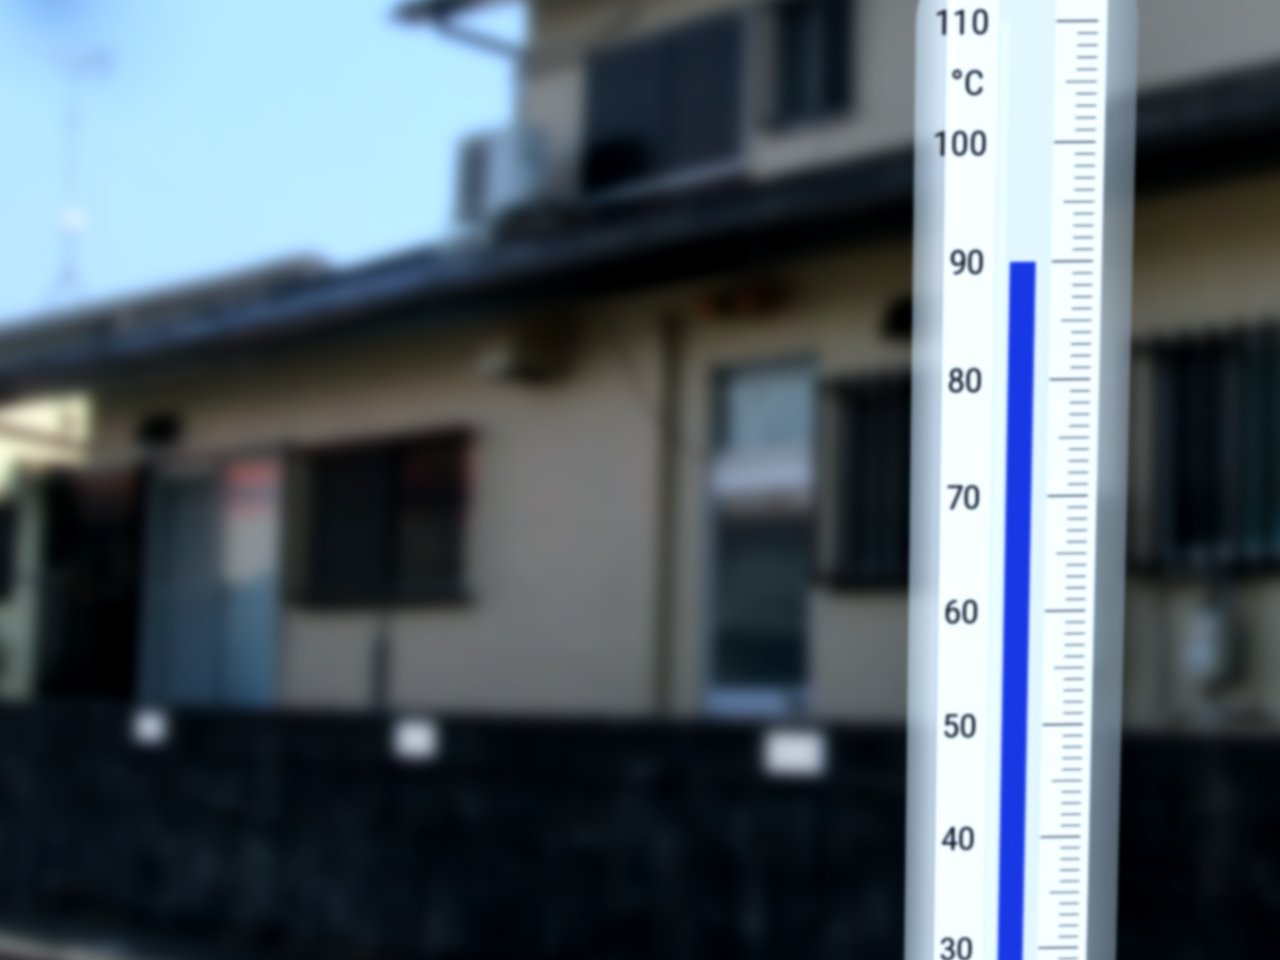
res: 90
